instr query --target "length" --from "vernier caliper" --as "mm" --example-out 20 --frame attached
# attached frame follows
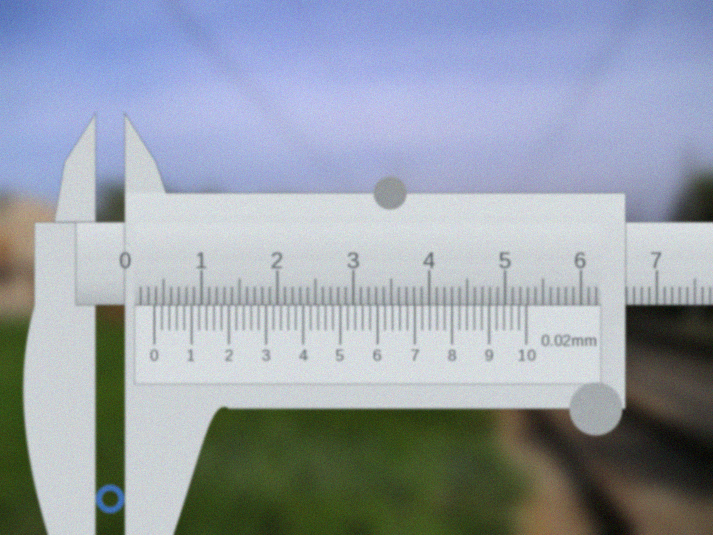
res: 3.8
